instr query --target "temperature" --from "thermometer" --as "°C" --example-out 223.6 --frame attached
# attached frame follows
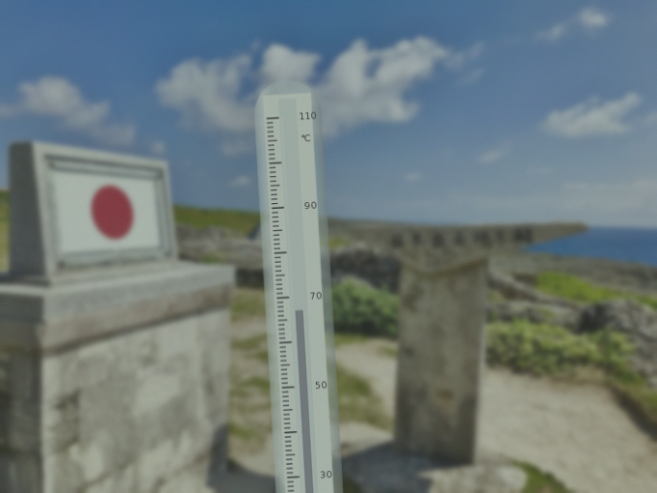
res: 67
